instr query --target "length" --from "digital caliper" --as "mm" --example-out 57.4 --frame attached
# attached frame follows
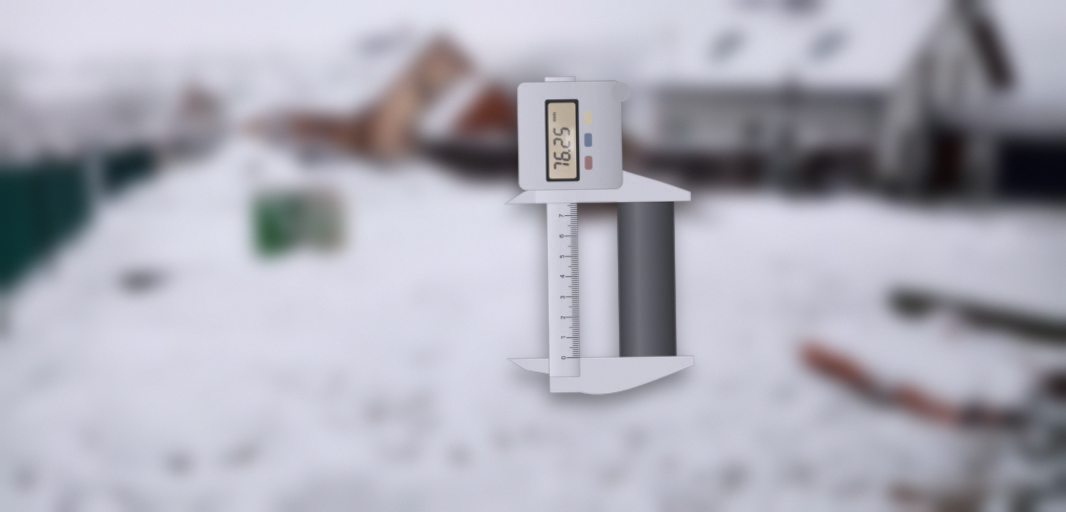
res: 76.25
